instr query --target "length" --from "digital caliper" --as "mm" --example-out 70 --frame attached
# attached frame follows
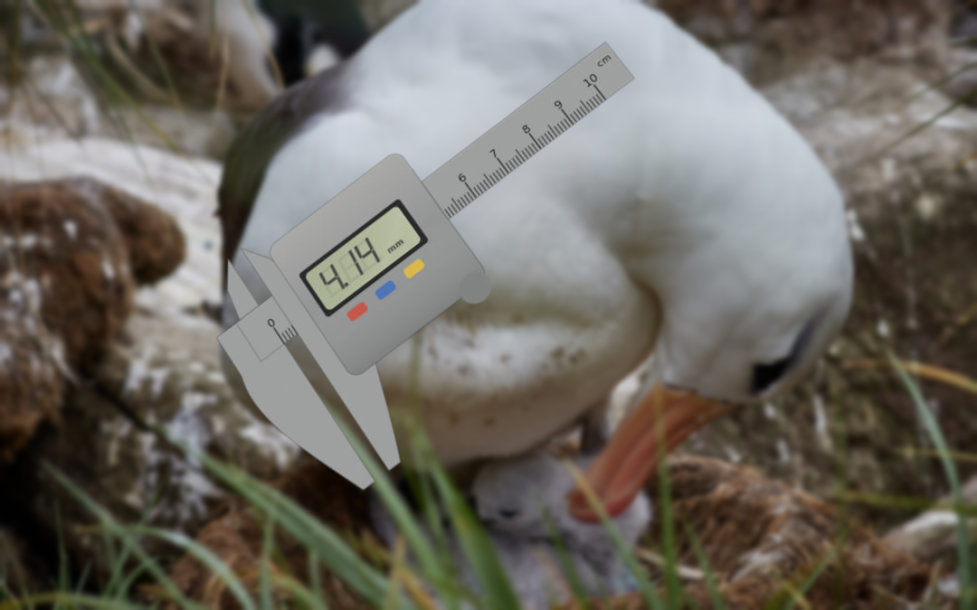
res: 4.14
